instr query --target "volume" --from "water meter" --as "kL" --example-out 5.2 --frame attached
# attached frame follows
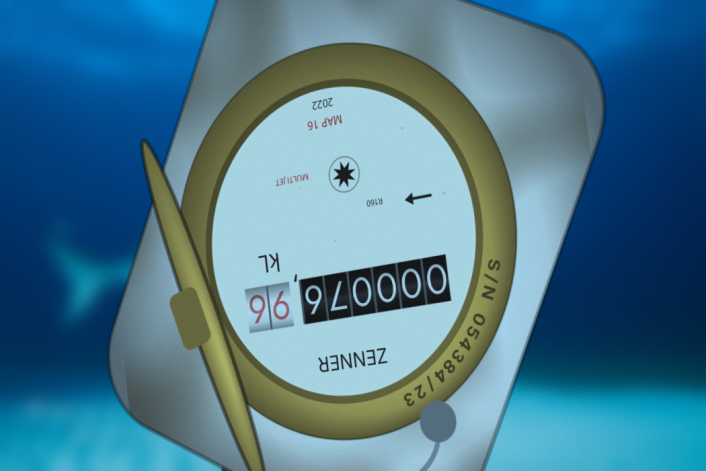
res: 76.96
